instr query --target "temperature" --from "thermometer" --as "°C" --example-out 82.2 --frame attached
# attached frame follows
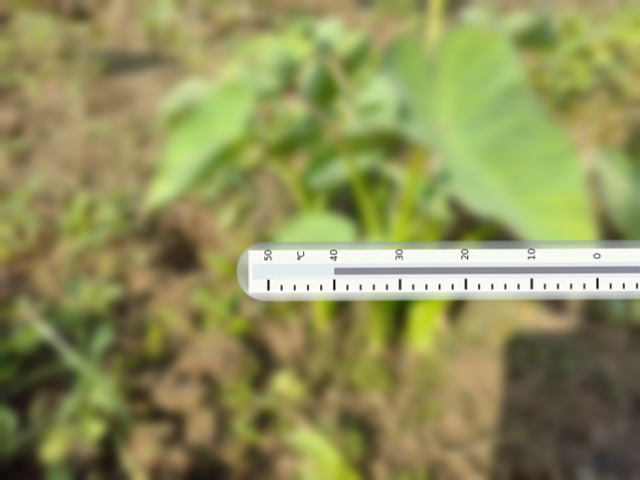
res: 40
